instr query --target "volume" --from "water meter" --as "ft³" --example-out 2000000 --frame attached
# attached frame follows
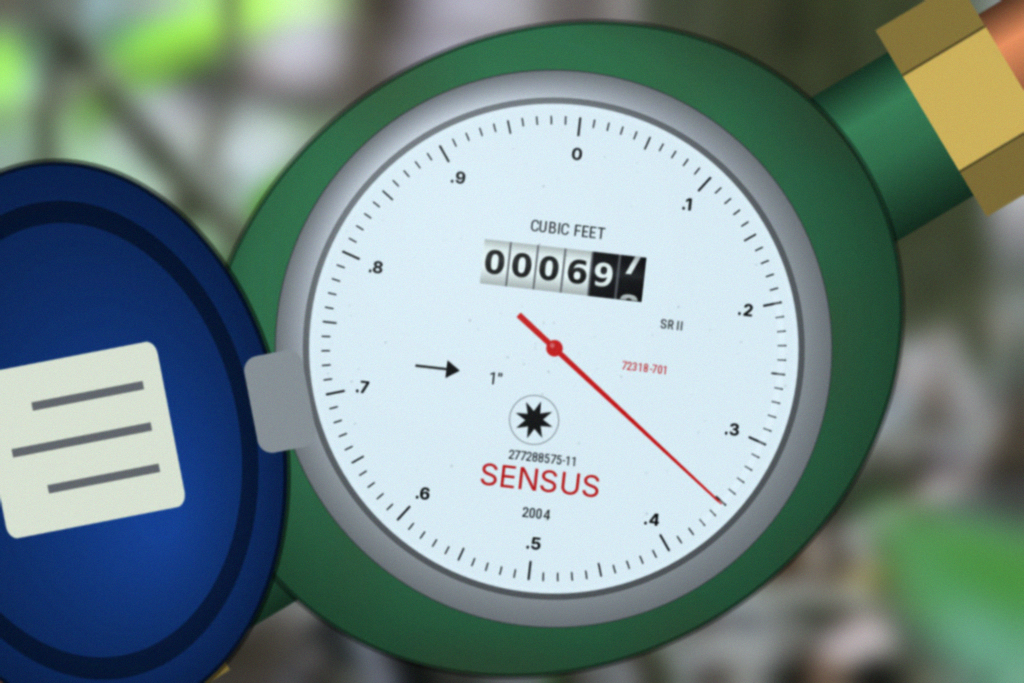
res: 697.35
